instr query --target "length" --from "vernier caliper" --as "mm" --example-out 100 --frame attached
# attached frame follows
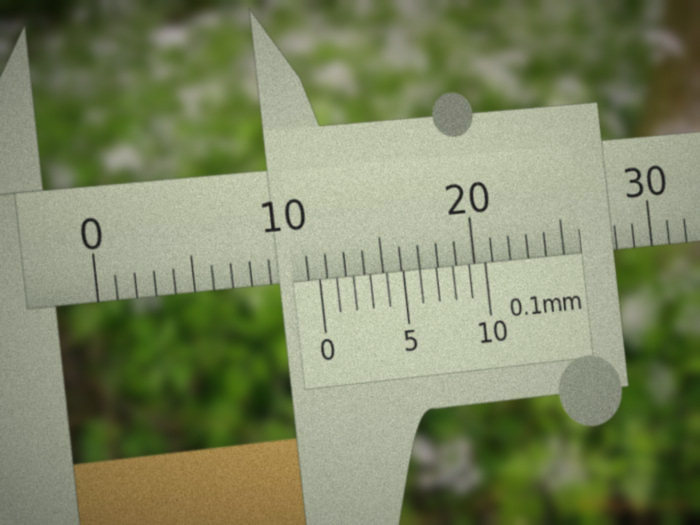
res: 11.6
